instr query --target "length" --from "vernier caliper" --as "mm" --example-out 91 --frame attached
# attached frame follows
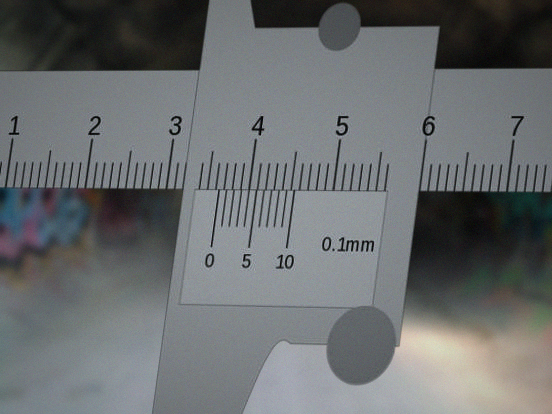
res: 36.4
